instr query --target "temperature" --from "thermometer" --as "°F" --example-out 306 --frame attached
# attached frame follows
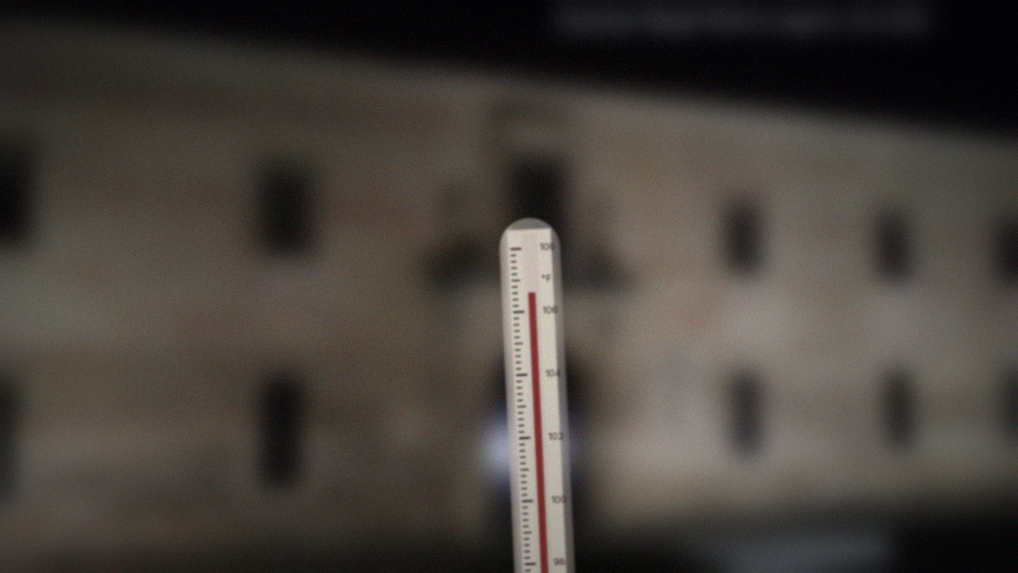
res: 106.6
